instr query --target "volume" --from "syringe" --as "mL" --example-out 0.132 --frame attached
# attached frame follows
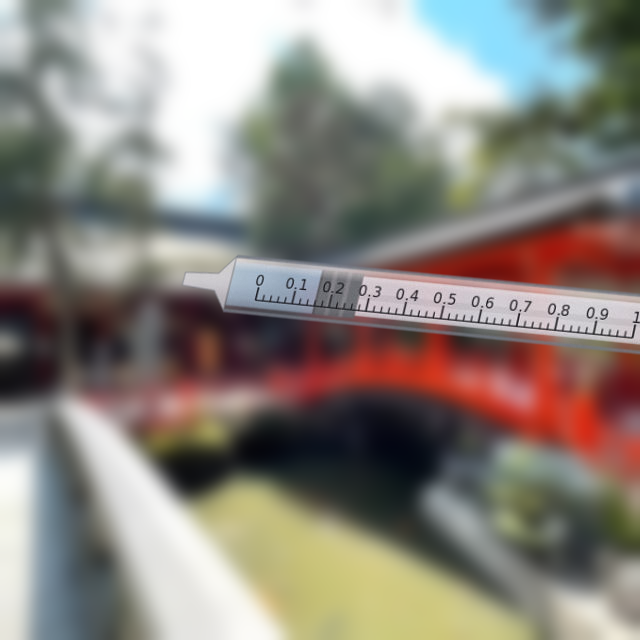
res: 0.16
